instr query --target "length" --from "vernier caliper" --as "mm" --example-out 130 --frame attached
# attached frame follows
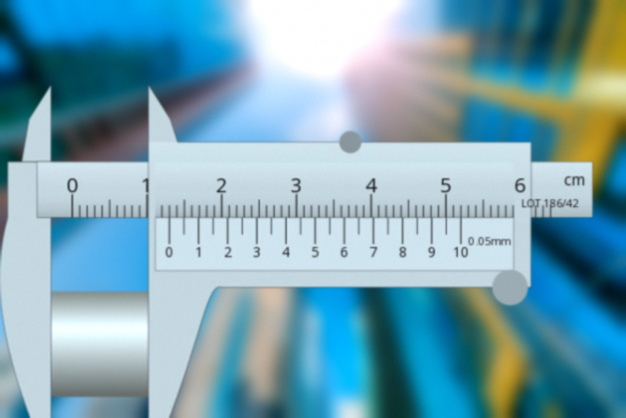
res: 13.0
